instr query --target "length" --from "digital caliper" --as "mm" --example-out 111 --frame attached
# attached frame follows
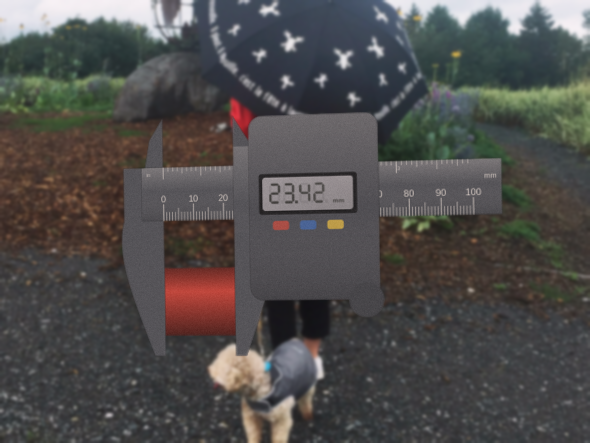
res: 23.42
